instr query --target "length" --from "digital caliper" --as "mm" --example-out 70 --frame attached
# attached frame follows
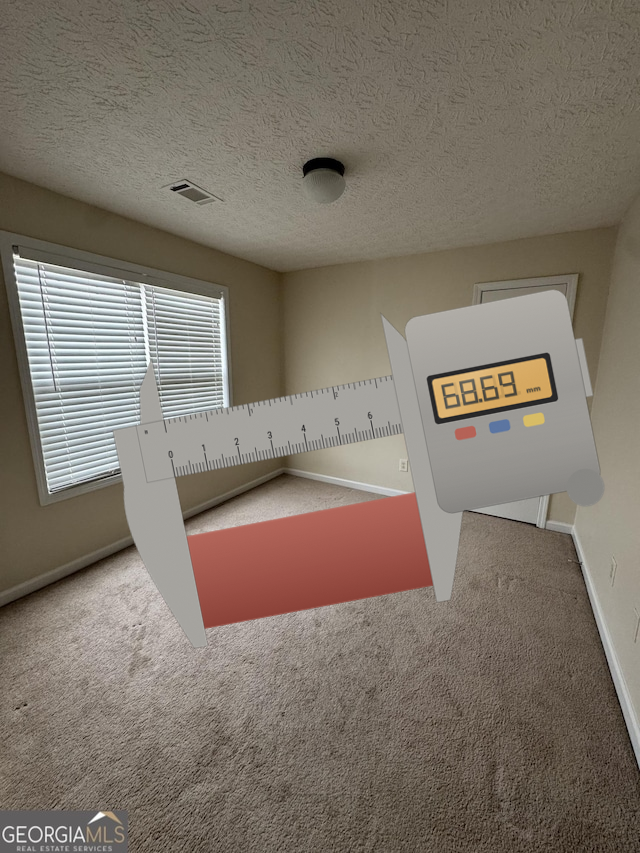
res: 68.69
